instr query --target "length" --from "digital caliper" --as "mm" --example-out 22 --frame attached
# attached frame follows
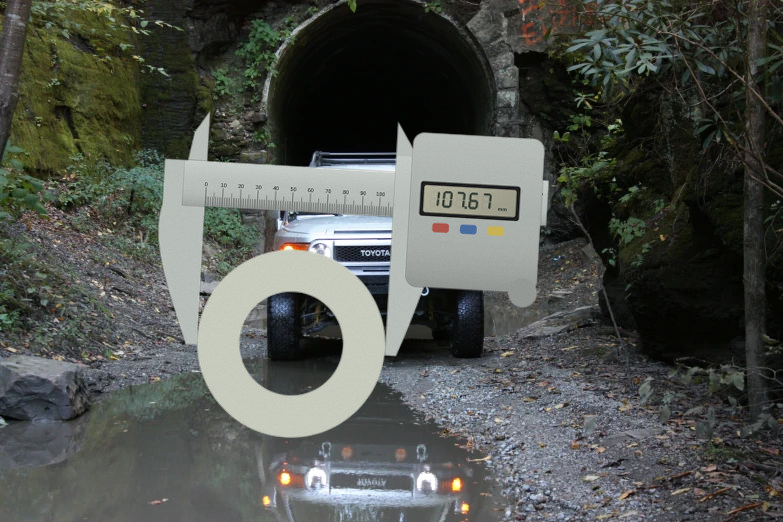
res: 107.67
